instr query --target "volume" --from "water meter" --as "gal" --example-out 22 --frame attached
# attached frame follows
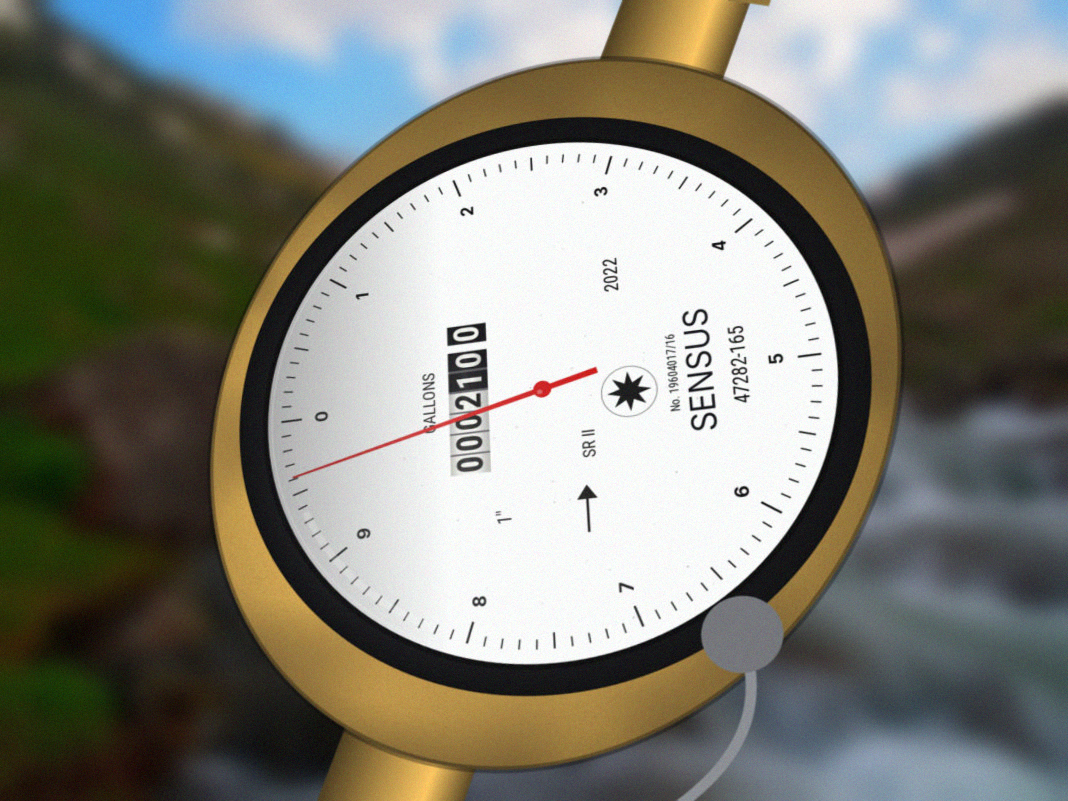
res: 2099.6
